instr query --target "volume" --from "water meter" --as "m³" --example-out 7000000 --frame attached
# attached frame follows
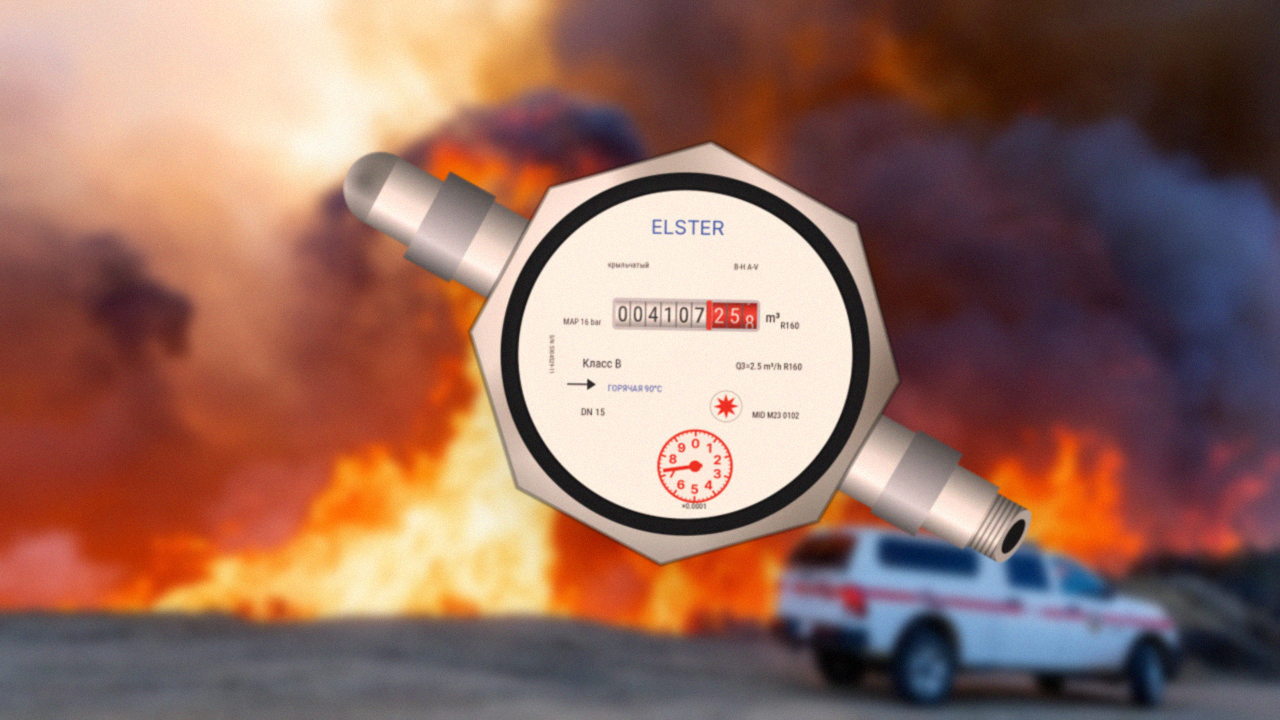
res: 4107.2577
